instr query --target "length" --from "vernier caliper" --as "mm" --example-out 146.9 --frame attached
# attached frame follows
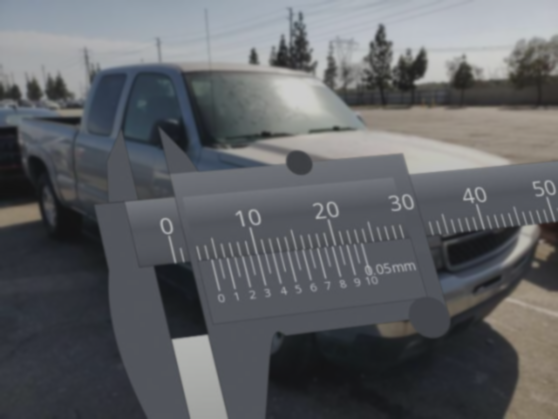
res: 4.4
